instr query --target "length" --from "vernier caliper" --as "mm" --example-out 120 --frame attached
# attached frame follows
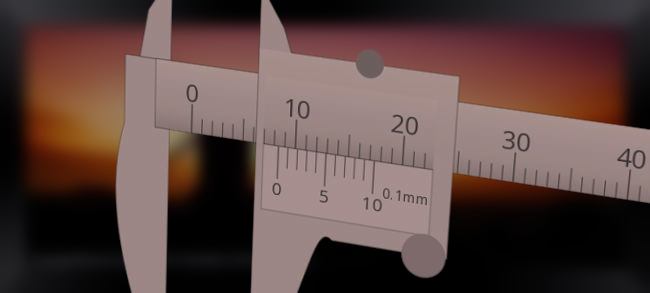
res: 8.4
